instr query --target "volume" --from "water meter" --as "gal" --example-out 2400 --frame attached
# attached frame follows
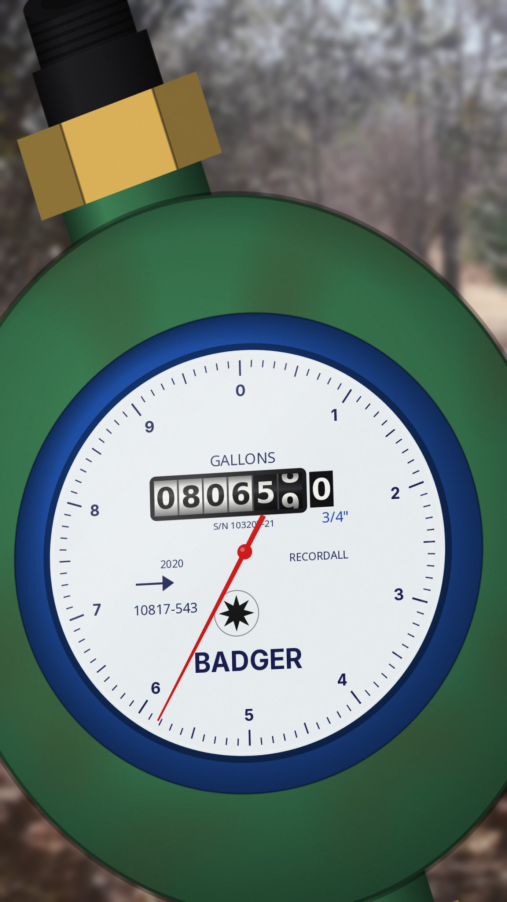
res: 806585.8
